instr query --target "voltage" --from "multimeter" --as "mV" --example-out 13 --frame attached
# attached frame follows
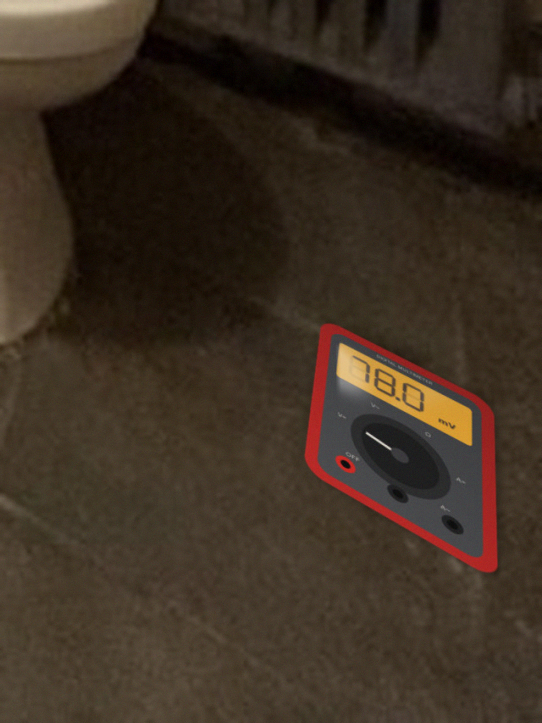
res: 78.0
